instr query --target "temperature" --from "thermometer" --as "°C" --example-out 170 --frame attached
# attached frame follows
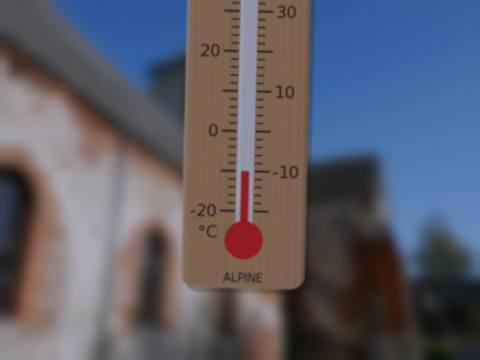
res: -10
